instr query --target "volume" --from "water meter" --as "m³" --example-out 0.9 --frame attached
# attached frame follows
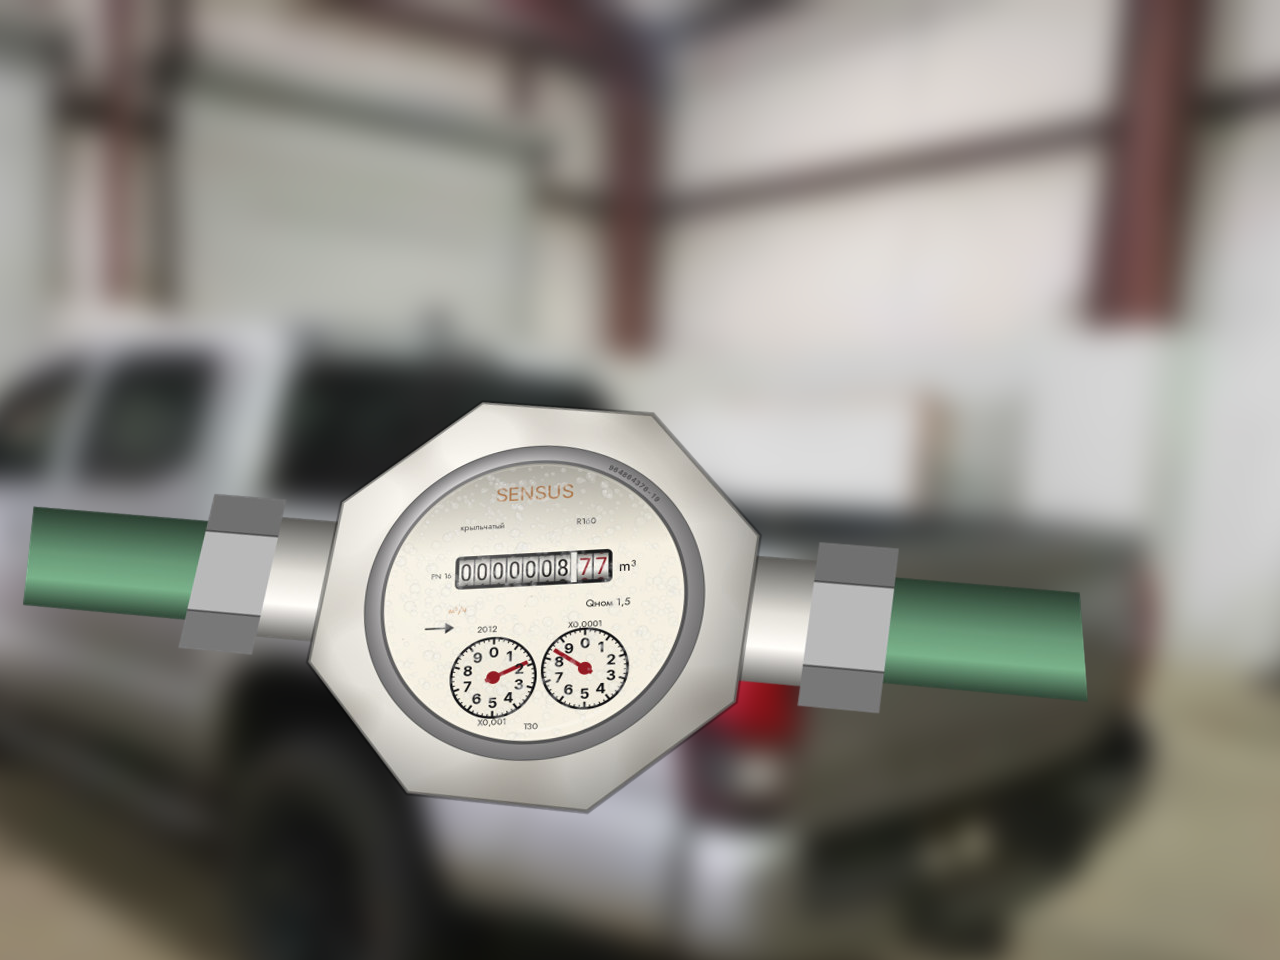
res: 8.7718
